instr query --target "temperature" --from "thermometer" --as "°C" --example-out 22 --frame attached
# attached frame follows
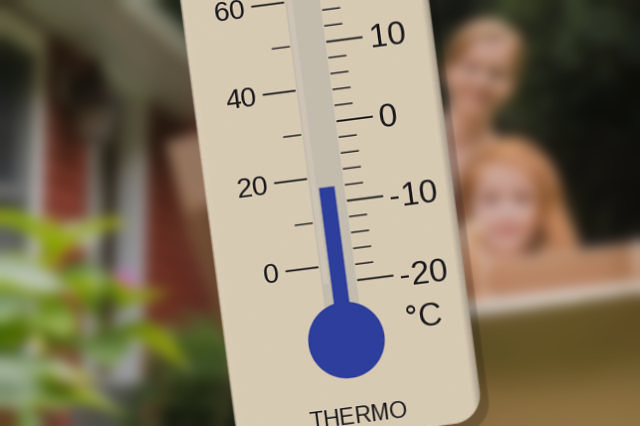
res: -8
